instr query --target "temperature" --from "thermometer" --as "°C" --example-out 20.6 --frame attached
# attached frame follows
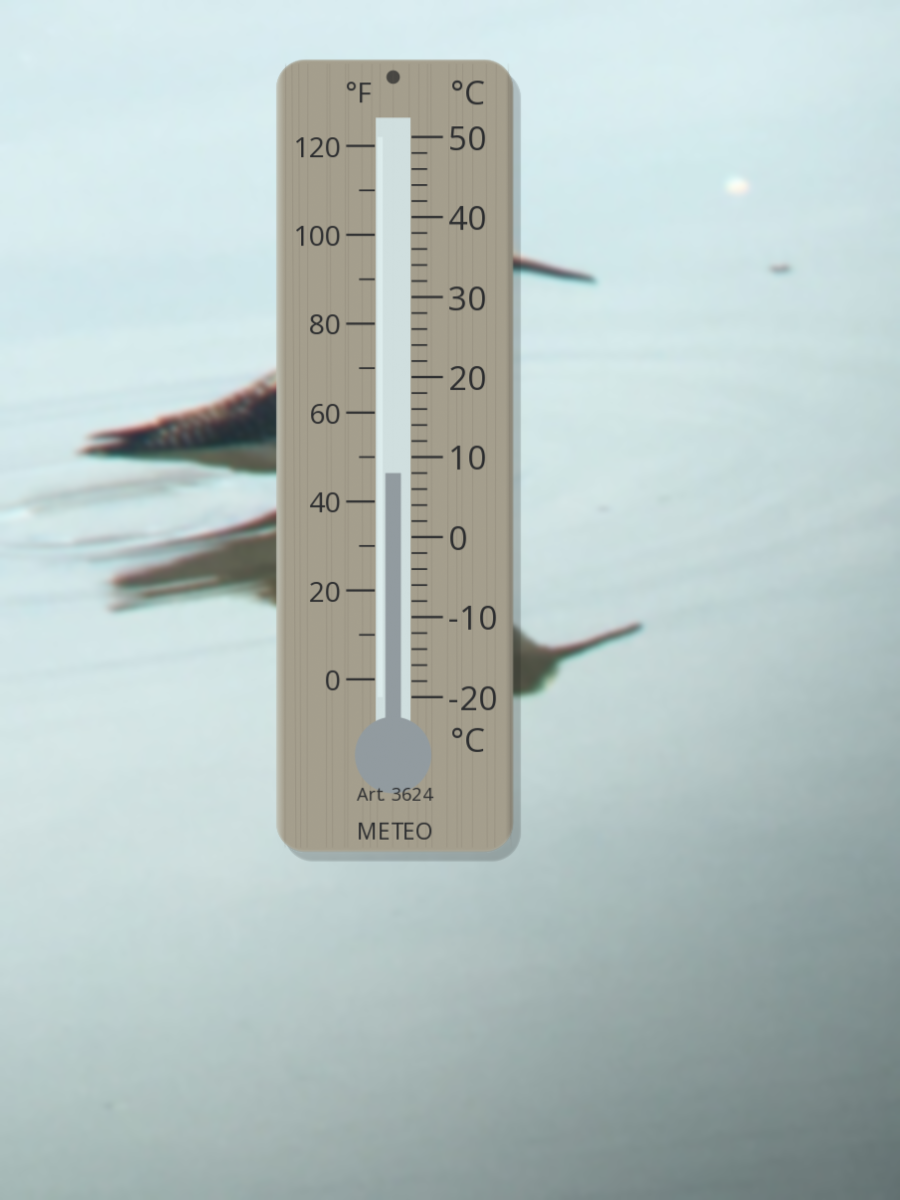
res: 8
